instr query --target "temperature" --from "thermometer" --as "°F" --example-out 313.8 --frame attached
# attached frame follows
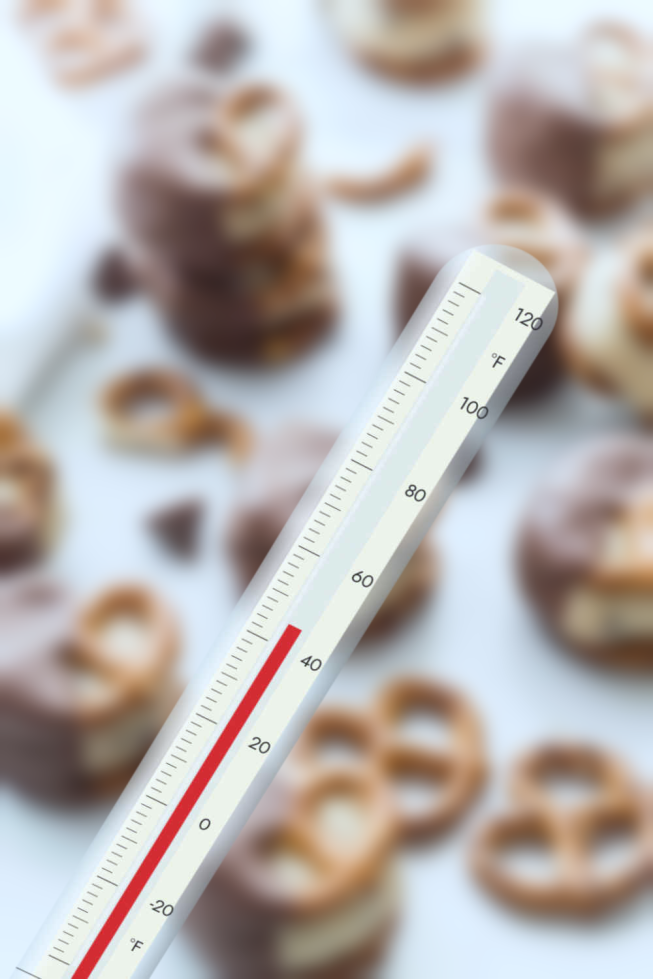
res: 45
